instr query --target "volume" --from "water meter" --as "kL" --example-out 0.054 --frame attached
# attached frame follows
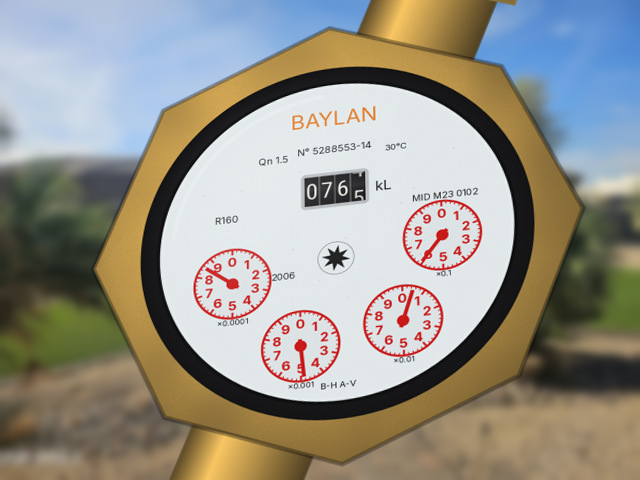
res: 764.6048
